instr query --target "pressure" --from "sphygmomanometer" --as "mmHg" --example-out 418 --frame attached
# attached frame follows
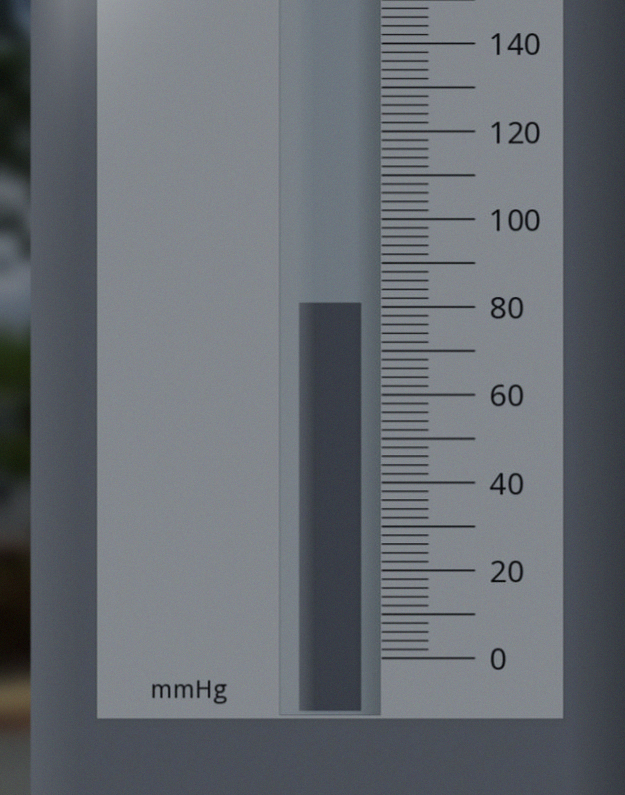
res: 81
